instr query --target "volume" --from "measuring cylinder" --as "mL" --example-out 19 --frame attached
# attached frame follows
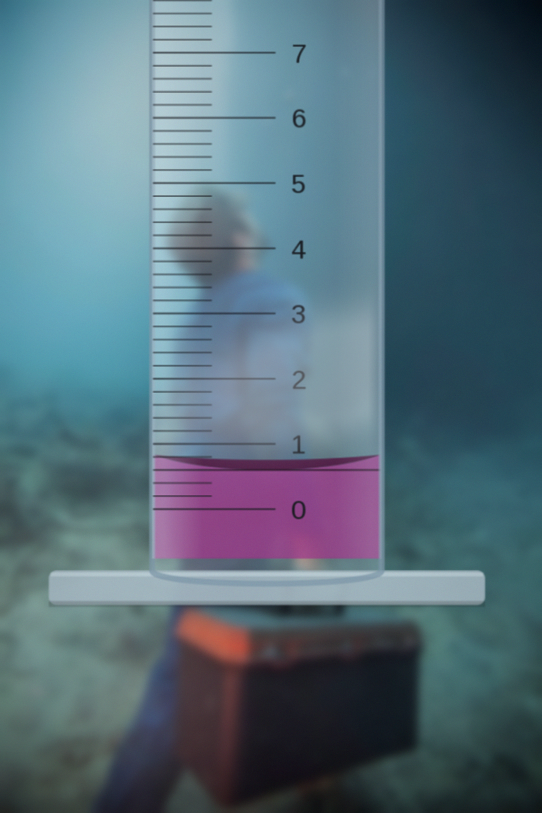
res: 0.6
